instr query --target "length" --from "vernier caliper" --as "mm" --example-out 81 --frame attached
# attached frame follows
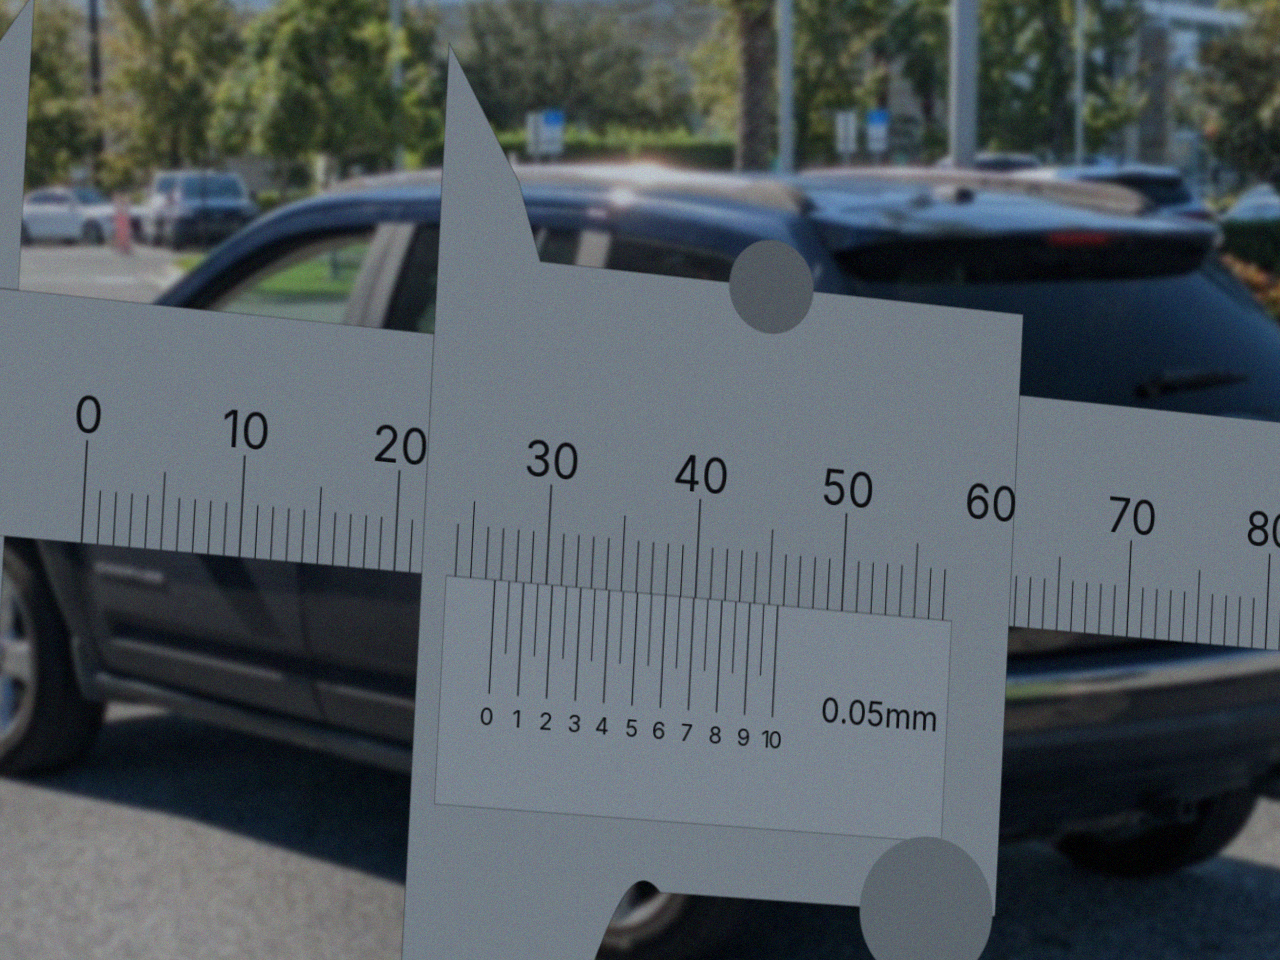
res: 26.6
